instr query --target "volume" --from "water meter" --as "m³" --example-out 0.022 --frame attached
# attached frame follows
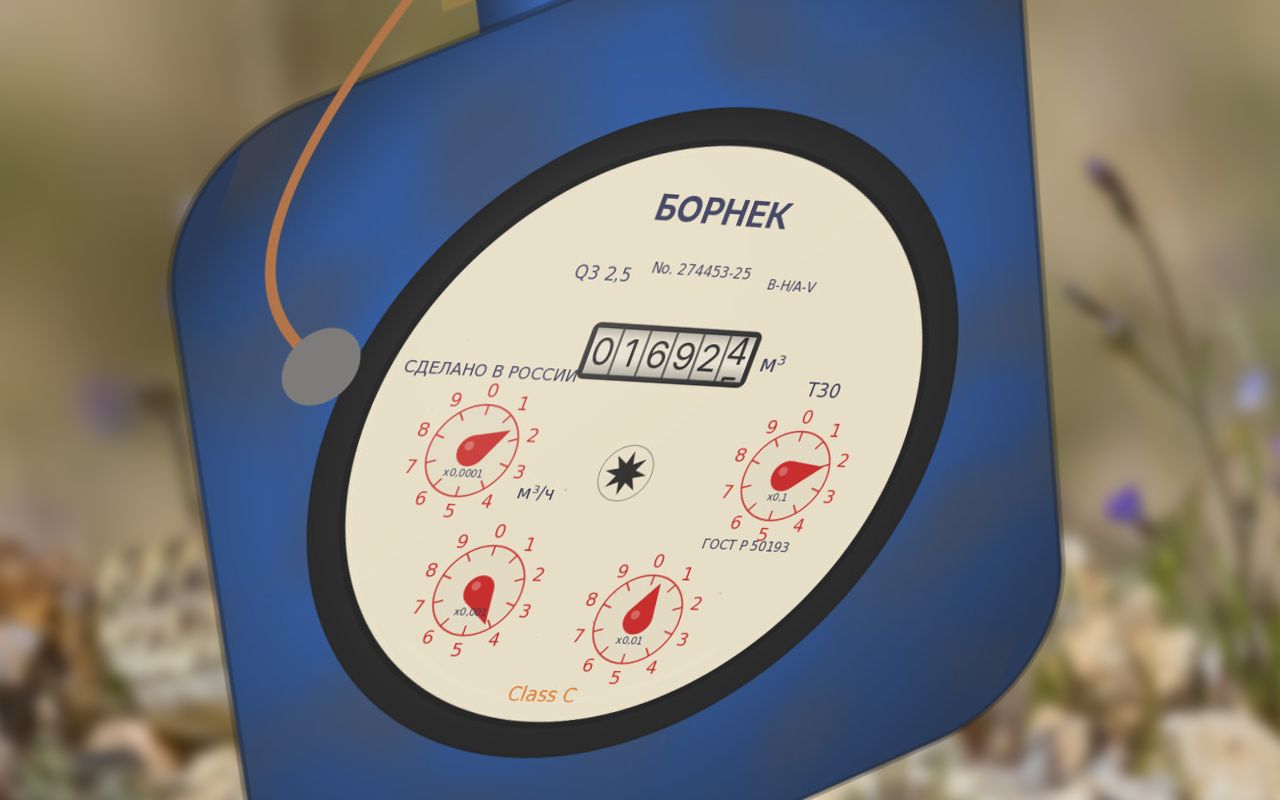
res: 16924.2041
